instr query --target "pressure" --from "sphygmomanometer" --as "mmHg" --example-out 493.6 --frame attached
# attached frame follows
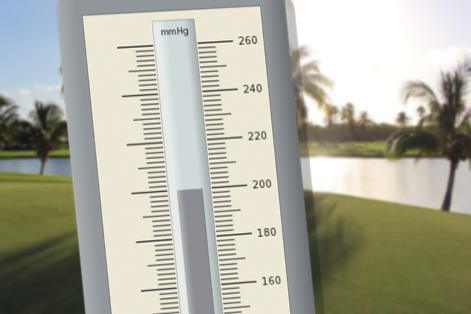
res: 200
